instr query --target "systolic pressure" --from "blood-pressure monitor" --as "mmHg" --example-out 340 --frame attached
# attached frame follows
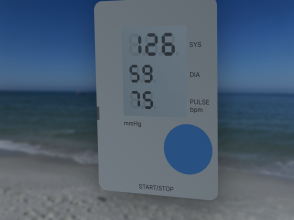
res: 126
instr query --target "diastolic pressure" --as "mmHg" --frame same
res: 59
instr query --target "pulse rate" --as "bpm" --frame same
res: 75
